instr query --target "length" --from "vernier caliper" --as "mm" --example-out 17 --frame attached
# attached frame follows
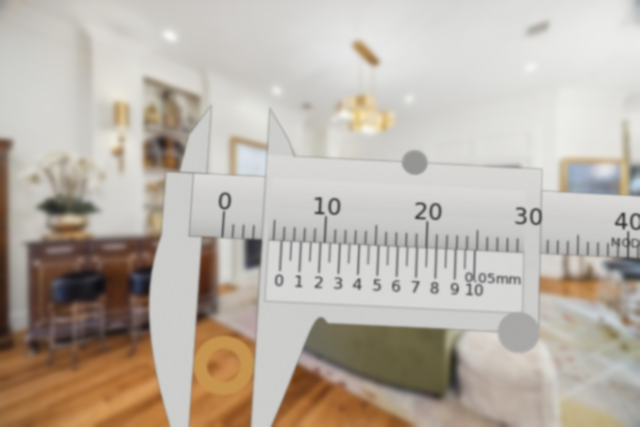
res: 5.8
